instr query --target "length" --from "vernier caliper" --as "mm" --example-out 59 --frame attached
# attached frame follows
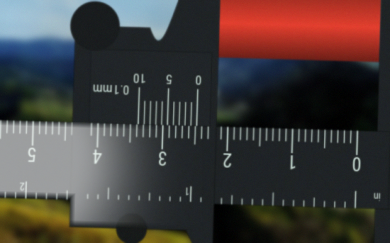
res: 24.8
